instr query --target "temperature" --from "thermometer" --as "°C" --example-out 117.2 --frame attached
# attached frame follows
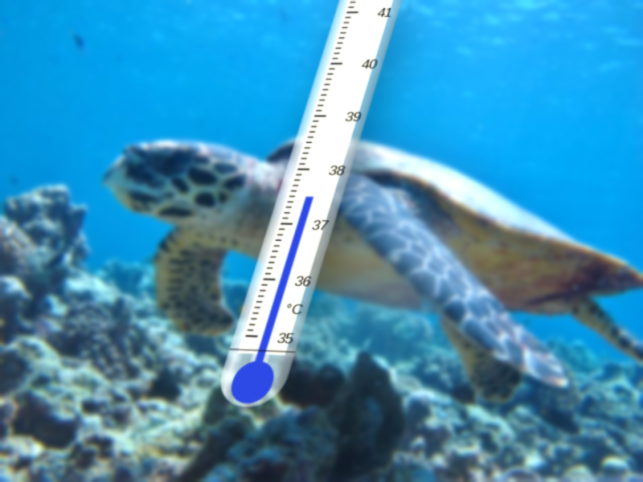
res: 37.5
